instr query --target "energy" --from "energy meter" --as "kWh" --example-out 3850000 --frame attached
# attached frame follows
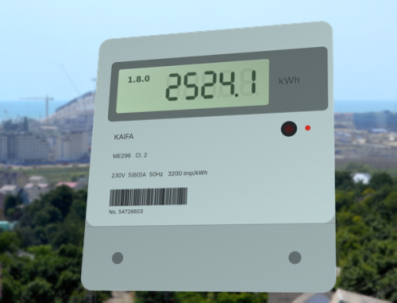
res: 2524.1
